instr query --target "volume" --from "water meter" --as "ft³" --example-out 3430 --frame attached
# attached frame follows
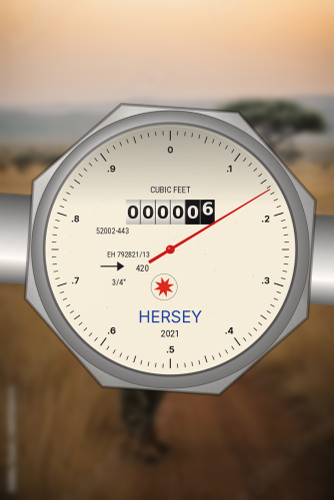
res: 6.16
